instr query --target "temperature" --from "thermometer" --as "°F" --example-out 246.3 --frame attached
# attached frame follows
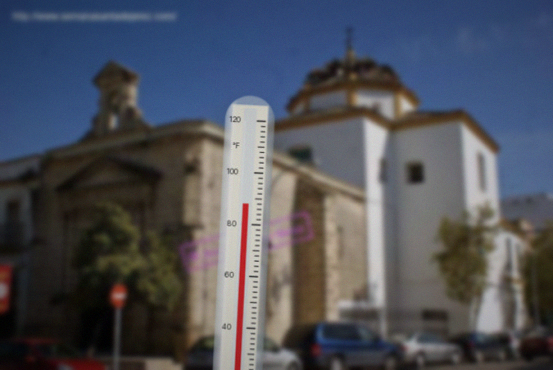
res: 88
